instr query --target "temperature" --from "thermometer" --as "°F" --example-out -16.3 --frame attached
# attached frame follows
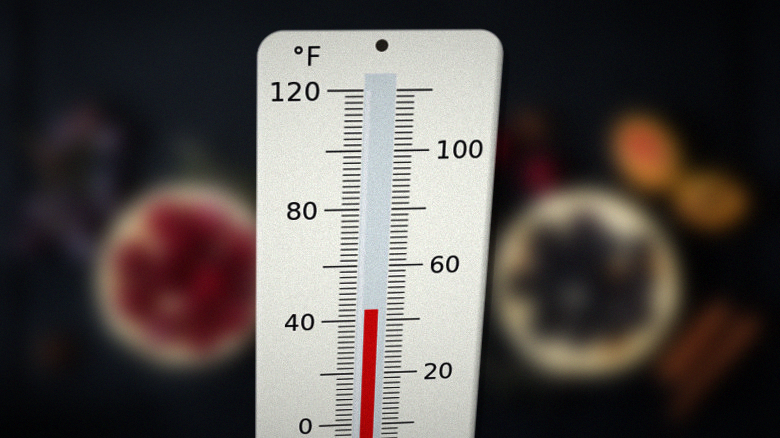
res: 44
